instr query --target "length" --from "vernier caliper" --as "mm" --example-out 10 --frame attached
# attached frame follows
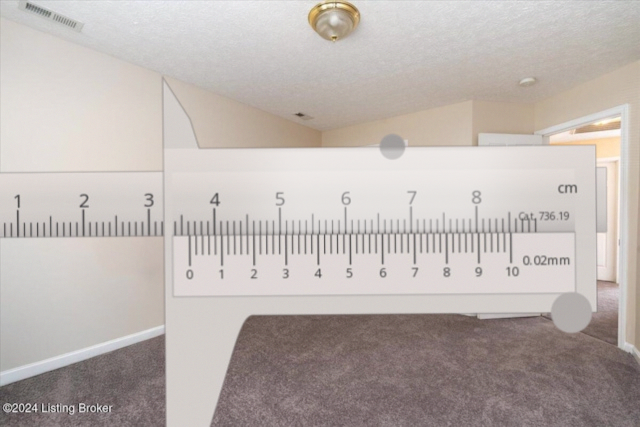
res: 36.2
